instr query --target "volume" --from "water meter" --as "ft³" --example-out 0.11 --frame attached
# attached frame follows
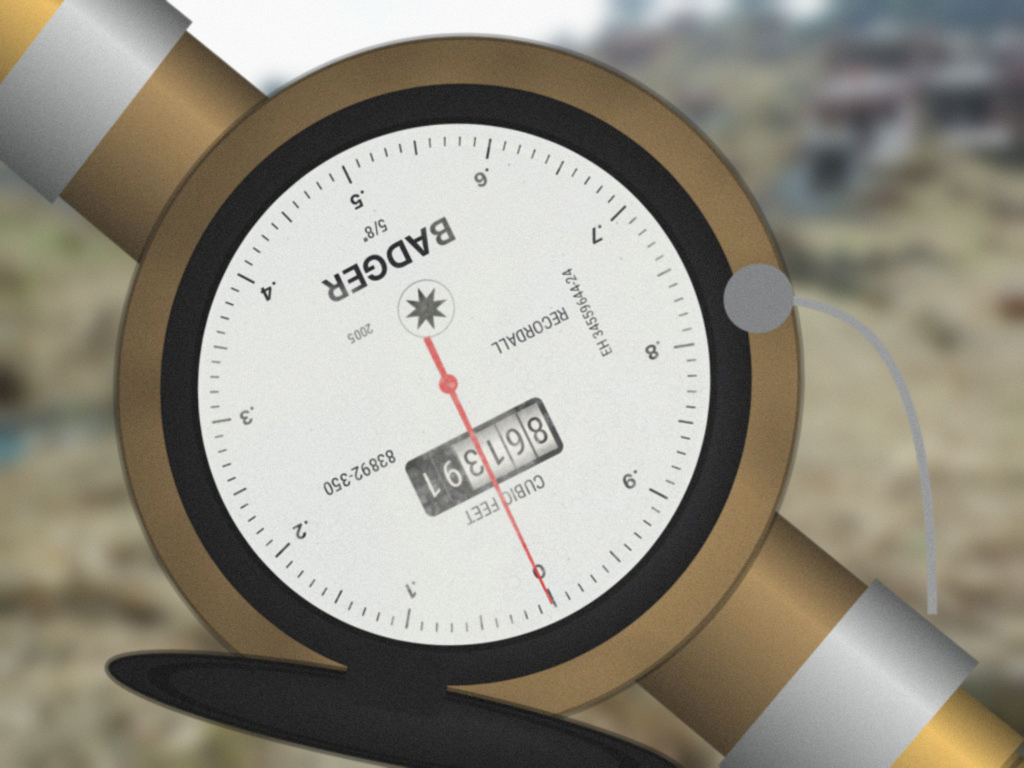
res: 861391.00
